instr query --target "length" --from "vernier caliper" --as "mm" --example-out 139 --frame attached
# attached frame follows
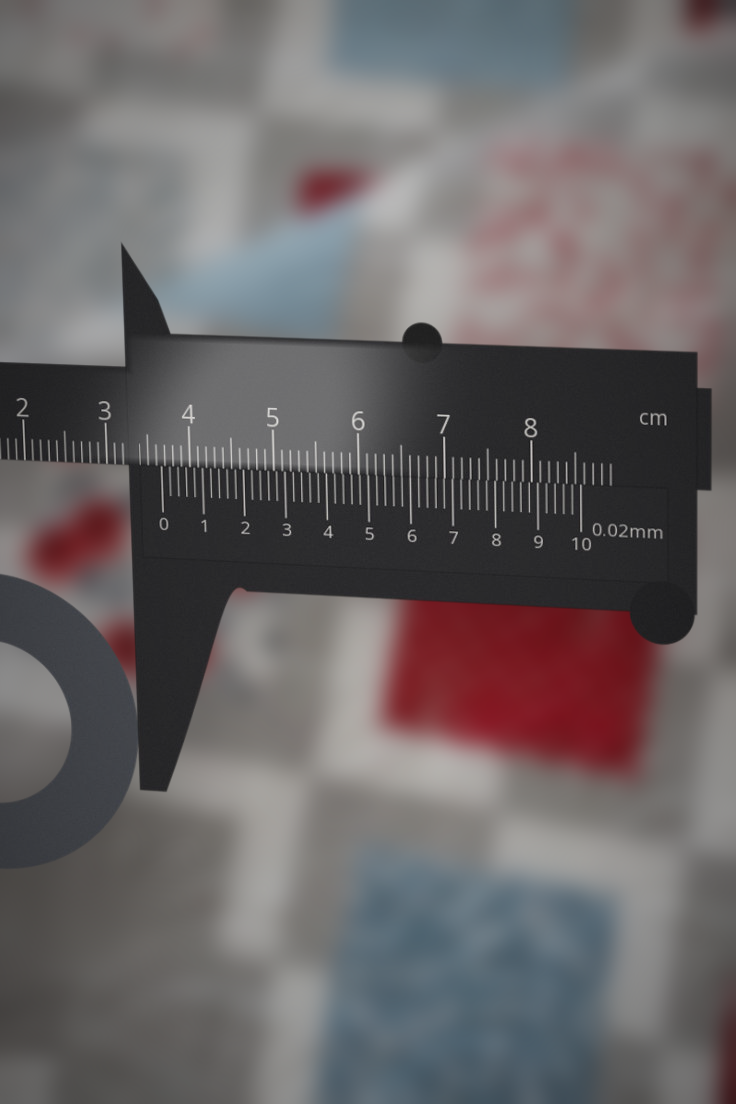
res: 36.6
